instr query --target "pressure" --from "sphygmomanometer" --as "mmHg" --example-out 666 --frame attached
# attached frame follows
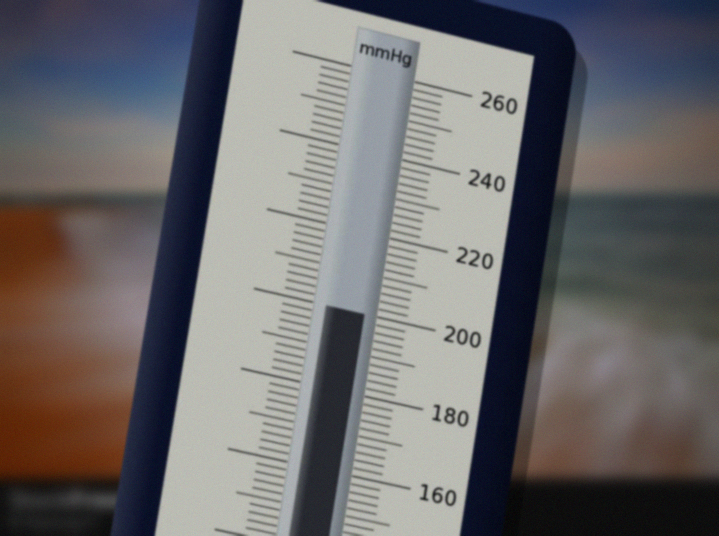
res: 200
